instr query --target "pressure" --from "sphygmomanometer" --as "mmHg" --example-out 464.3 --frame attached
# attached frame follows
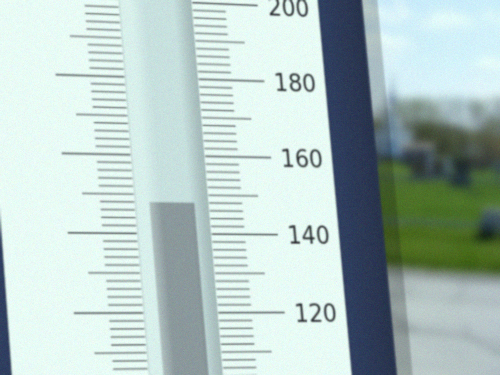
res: 148
